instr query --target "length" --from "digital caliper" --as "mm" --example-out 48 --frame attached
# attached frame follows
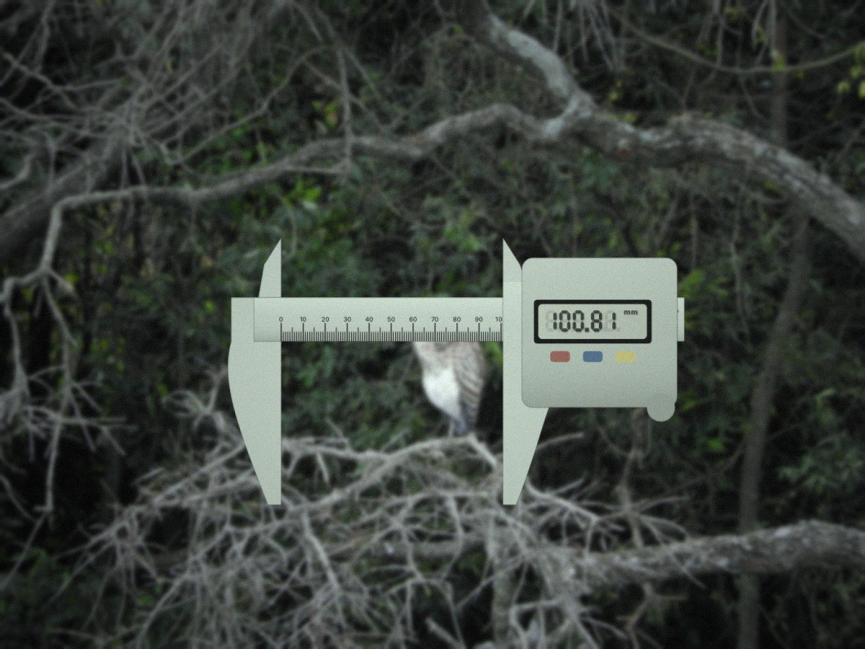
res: 100.81
